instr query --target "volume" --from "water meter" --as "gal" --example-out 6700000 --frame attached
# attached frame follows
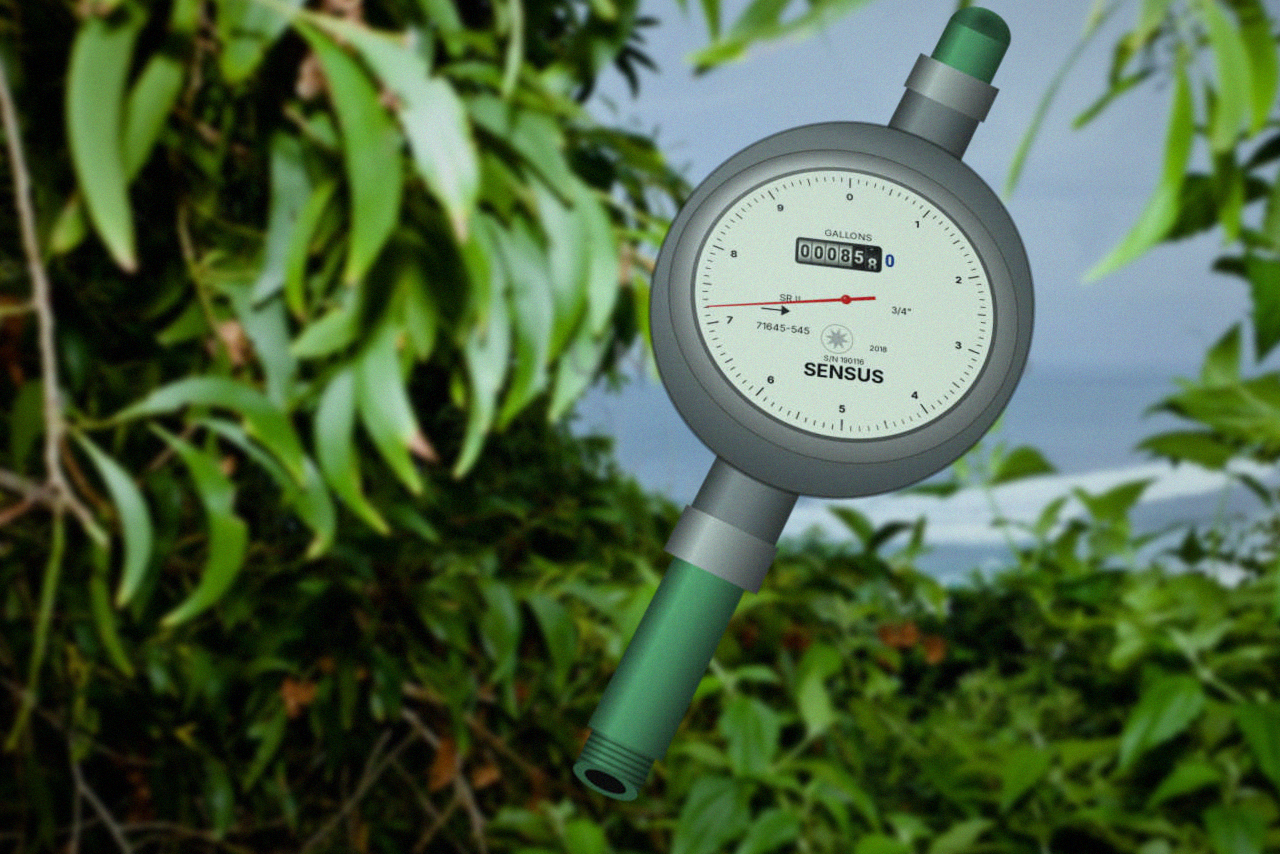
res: 8577.2
